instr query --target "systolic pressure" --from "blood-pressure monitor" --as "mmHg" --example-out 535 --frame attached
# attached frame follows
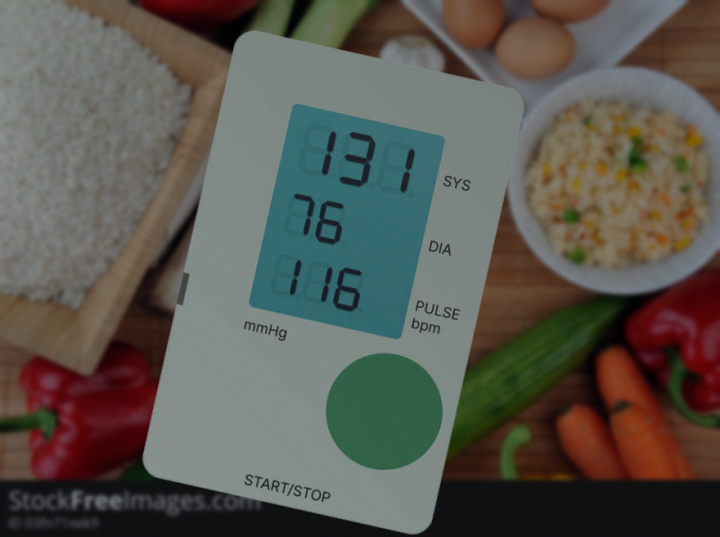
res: 131
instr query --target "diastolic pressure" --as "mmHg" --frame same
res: 76
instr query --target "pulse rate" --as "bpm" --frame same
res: 116
